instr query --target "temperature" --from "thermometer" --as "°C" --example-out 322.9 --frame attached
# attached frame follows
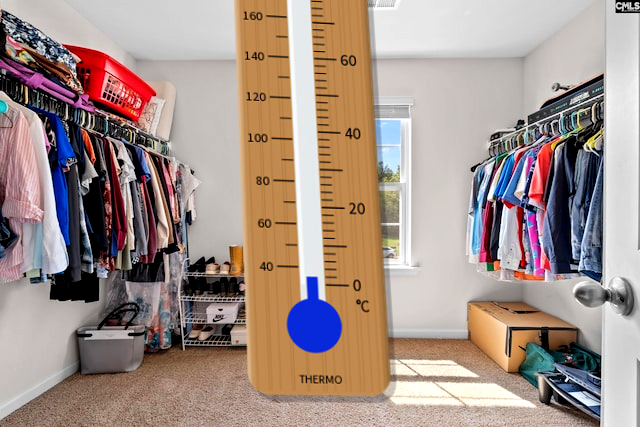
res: 2
